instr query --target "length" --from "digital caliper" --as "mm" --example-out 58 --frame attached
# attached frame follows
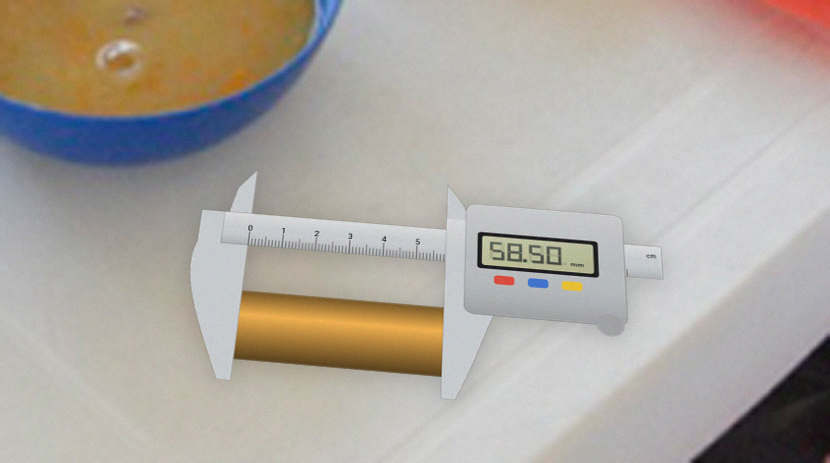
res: 58.50
